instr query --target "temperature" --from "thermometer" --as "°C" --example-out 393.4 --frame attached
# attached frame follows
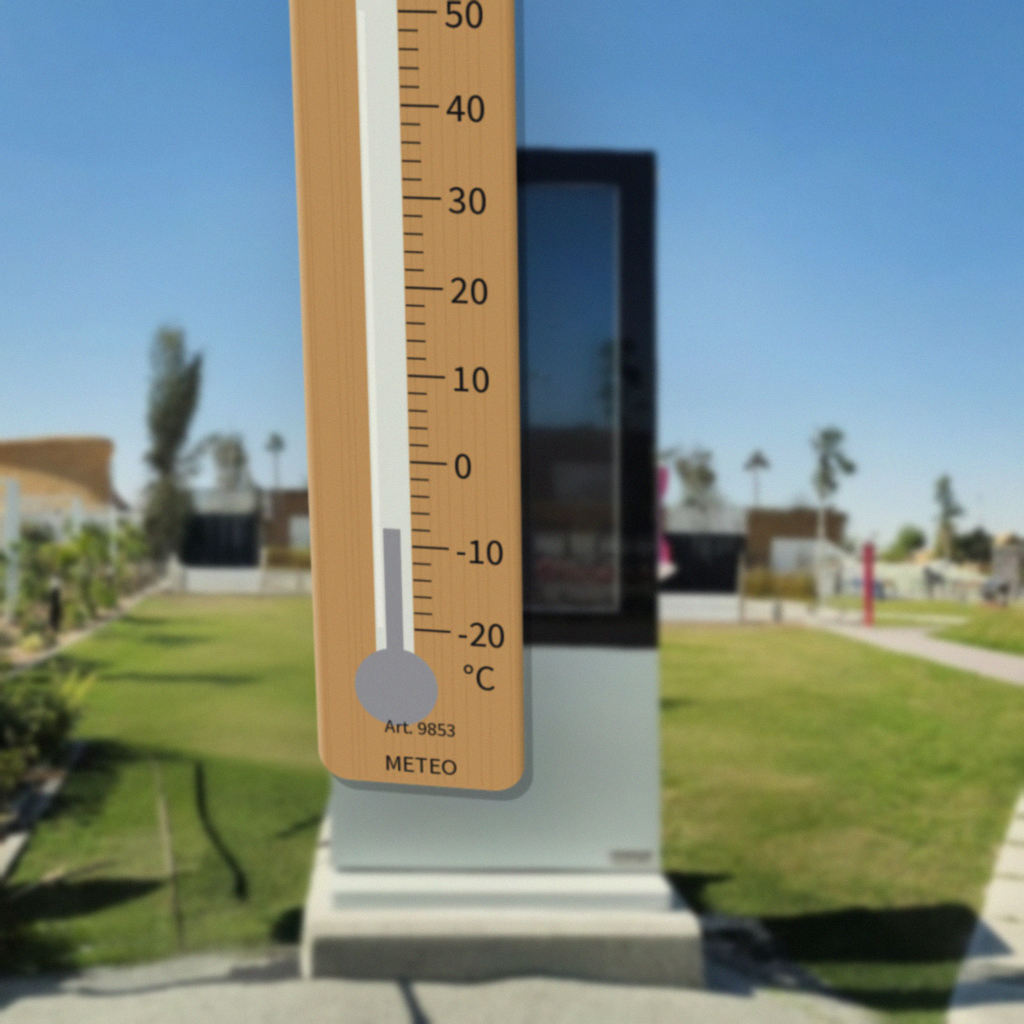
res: -8
